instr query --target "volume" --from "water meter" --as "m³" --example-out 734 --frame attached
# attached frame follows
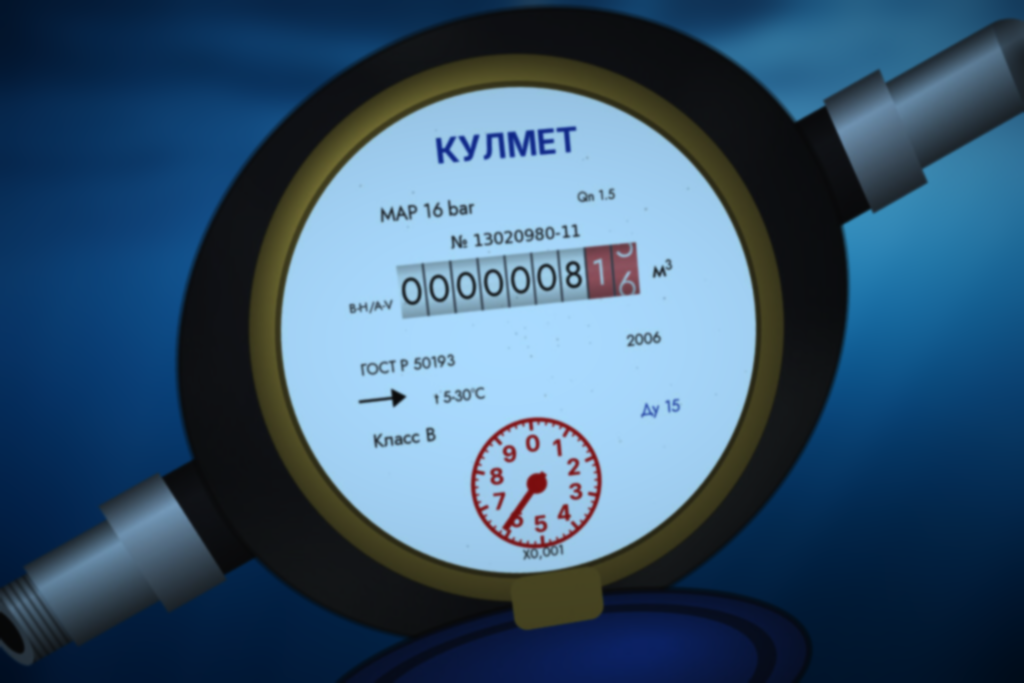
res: 8.156
